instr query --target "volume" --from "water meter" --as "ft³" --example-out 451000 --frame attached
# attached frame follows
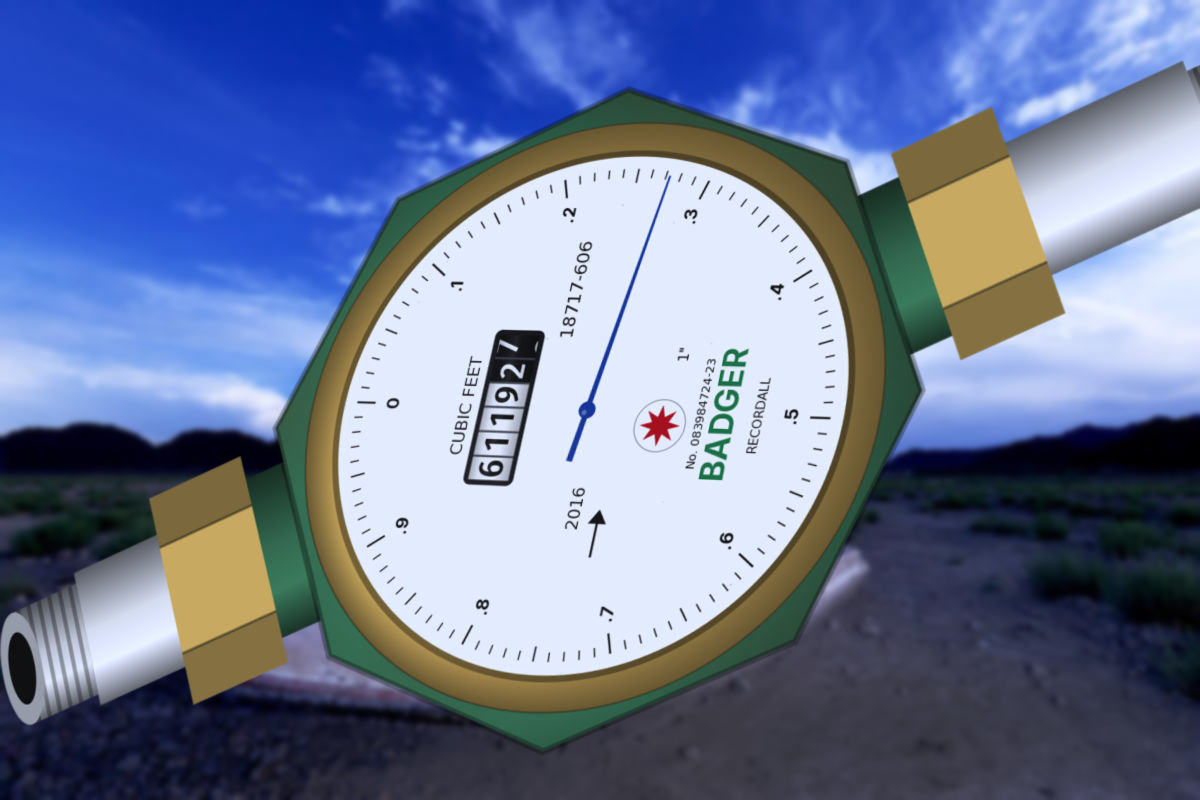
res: 611927.27
